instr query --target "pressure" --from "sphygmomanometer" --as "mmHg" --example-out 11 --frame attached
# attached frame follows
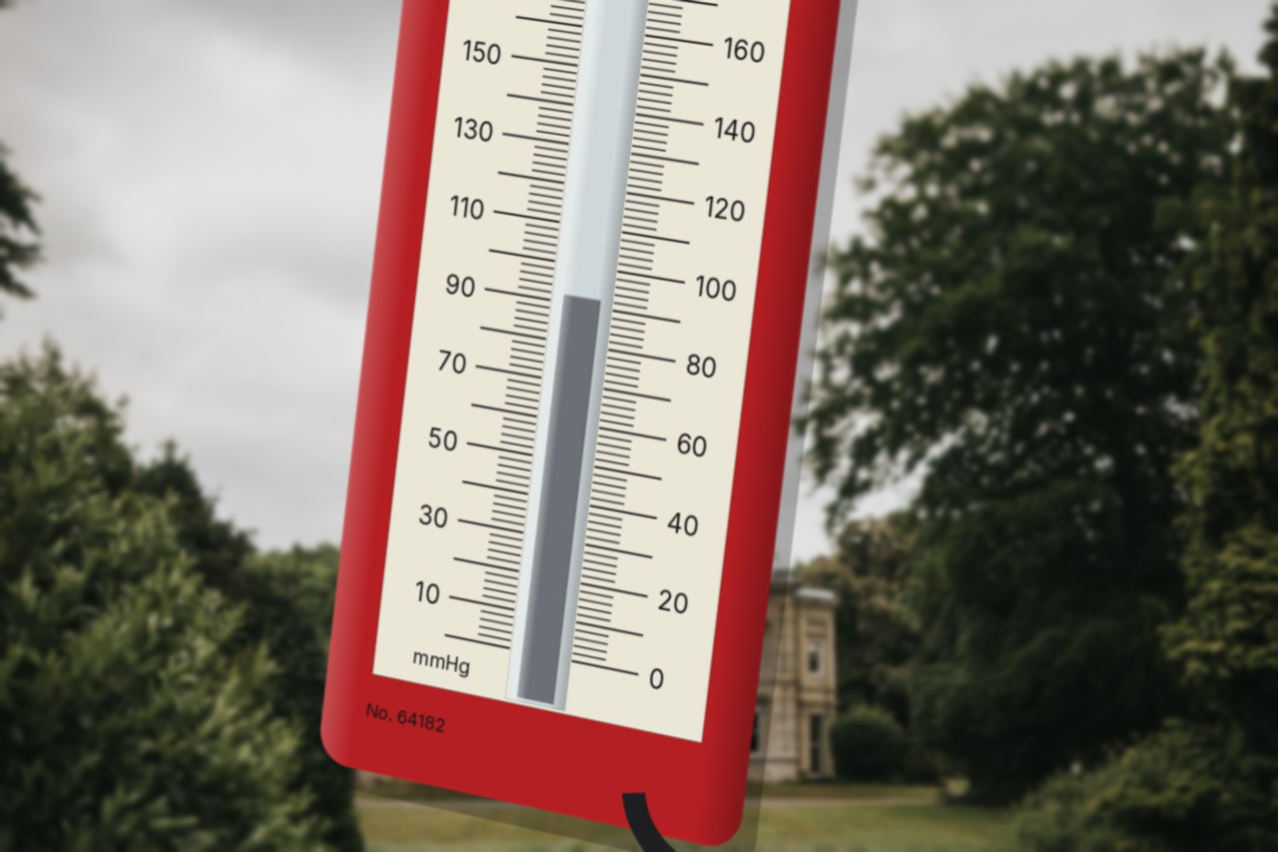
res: 92
